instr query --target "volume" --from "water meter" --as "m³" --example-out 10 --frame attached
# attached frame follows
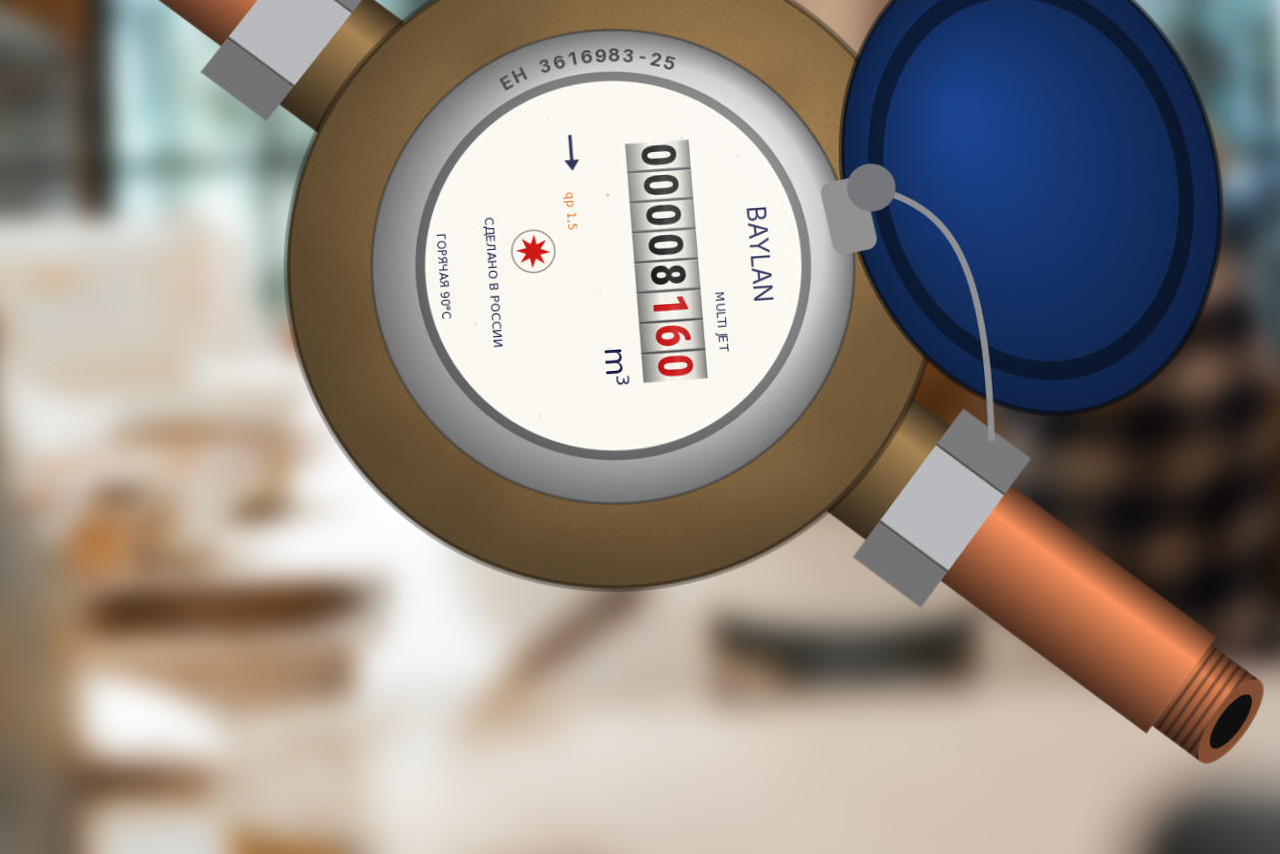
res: 8.160
